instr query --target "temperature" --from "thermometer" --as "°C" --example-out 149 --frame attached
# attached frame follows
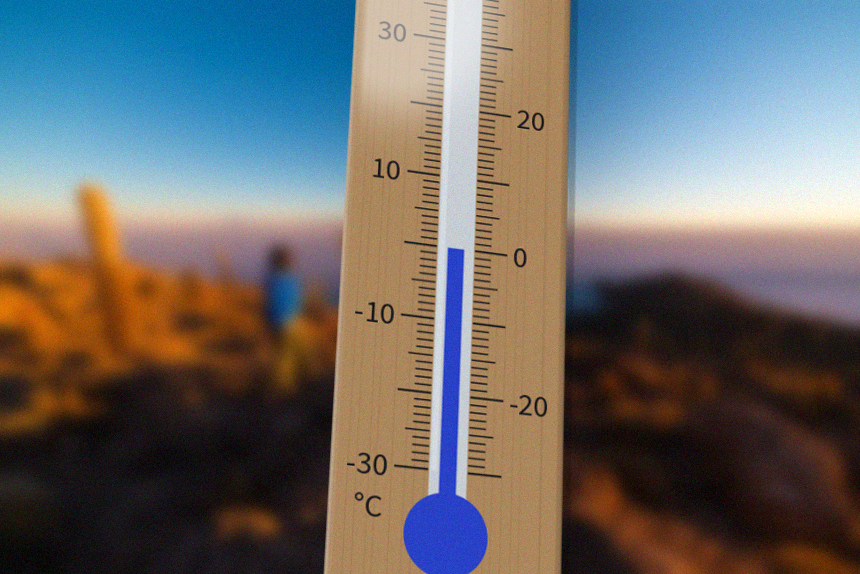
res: 0
